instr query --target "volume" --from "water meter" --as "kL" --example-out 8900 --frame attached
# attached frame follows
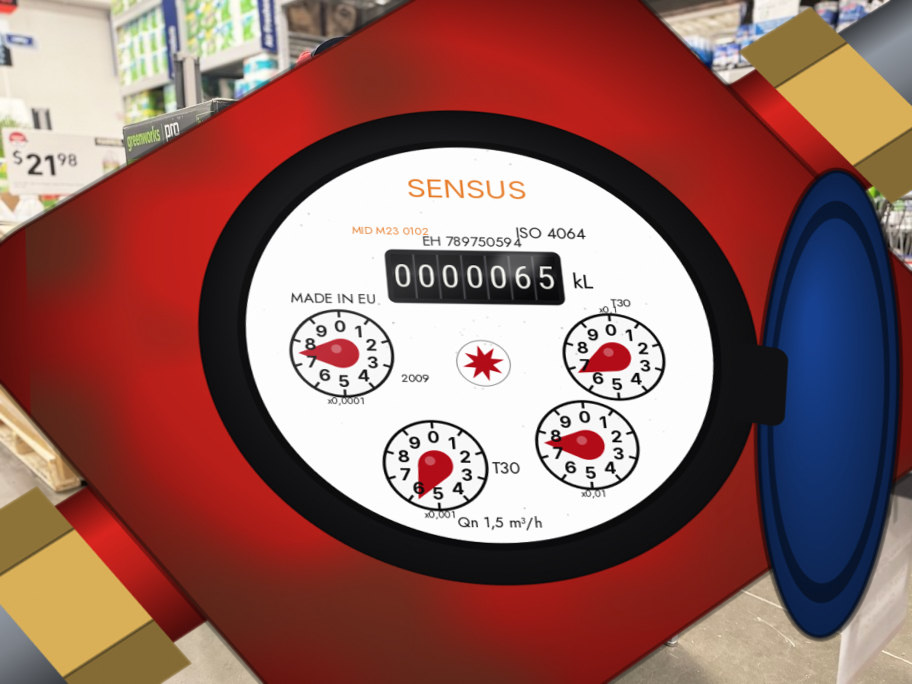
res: 65.6757
